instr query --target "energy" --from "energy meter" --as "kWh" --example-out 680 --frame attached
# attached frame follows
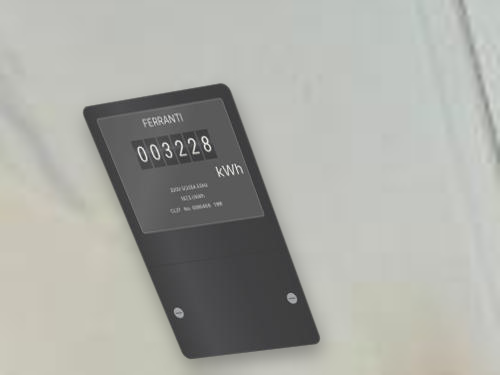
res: 3228
